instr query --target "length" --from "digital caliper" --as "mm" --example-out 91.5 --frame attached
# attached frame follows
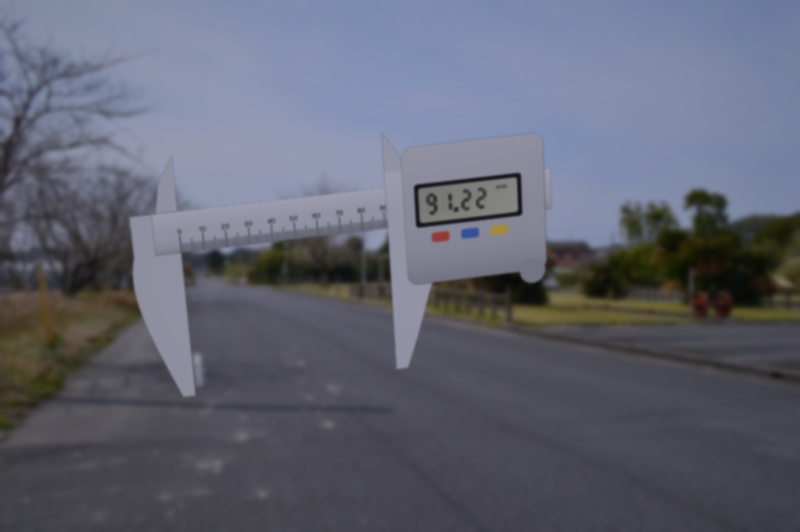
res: 91.22
